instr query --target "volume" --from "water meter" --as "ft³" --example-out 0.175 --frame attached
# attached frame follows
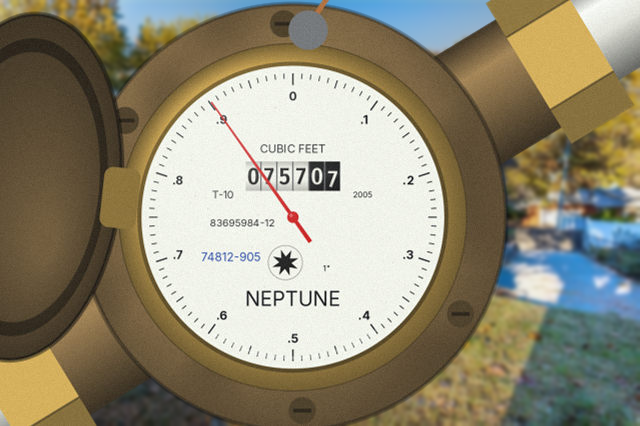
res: 75706.90
